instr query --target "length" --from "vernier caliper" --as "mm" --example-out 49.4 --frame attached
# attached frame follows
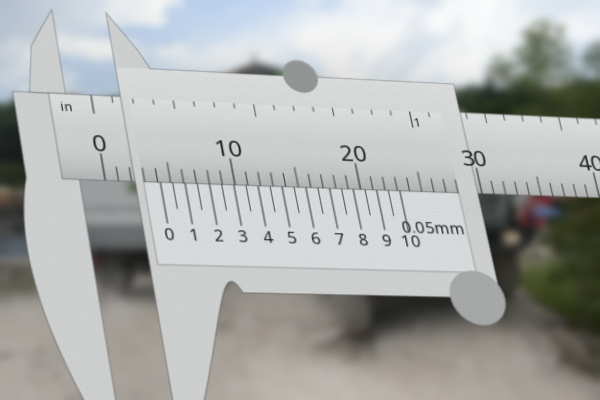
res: 4.2
